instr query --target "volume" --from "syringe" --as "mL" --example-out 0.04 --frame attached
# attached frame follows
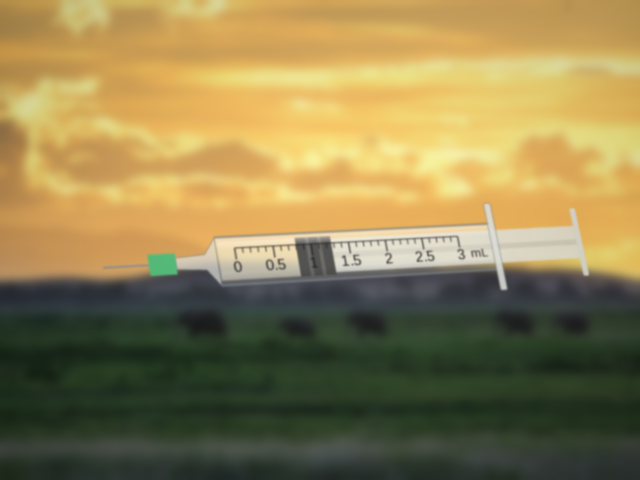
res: 0.8
